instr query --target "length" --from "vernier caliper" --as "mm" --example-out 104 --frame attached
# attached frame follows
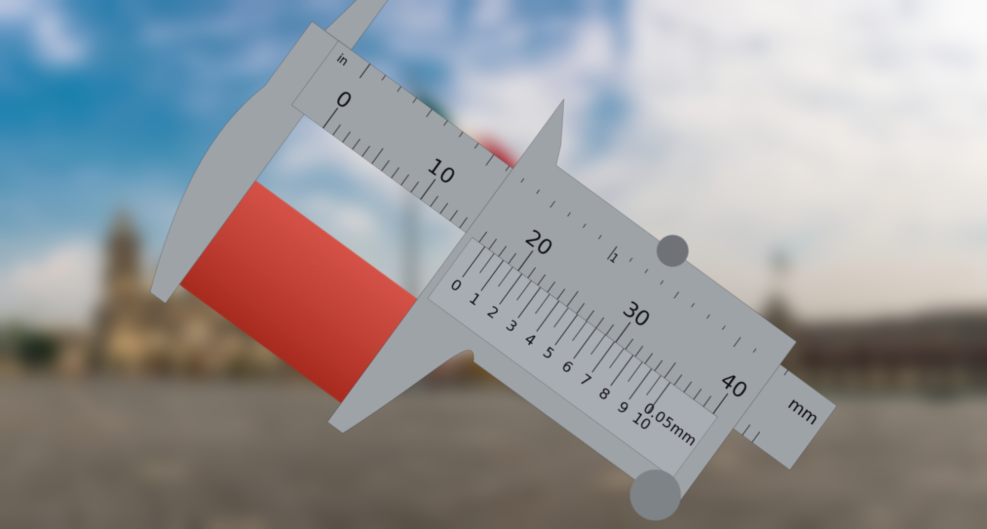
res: 16.6
